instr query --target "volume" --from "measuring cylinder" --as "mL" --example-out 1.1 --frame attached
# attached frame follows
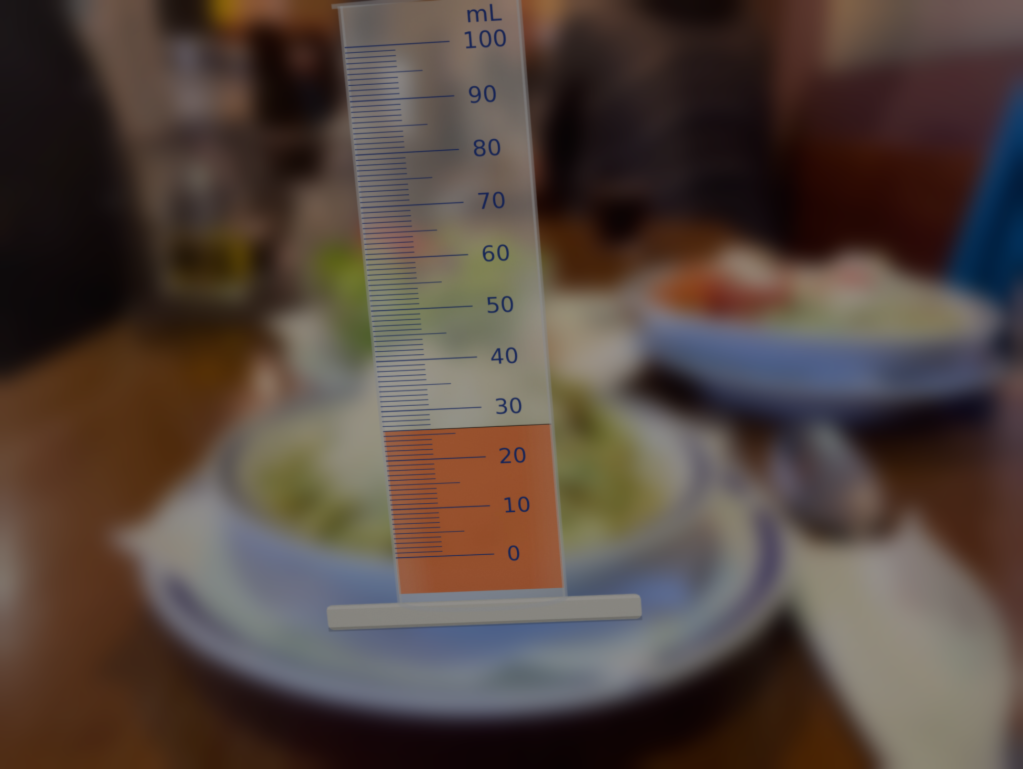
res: 26
